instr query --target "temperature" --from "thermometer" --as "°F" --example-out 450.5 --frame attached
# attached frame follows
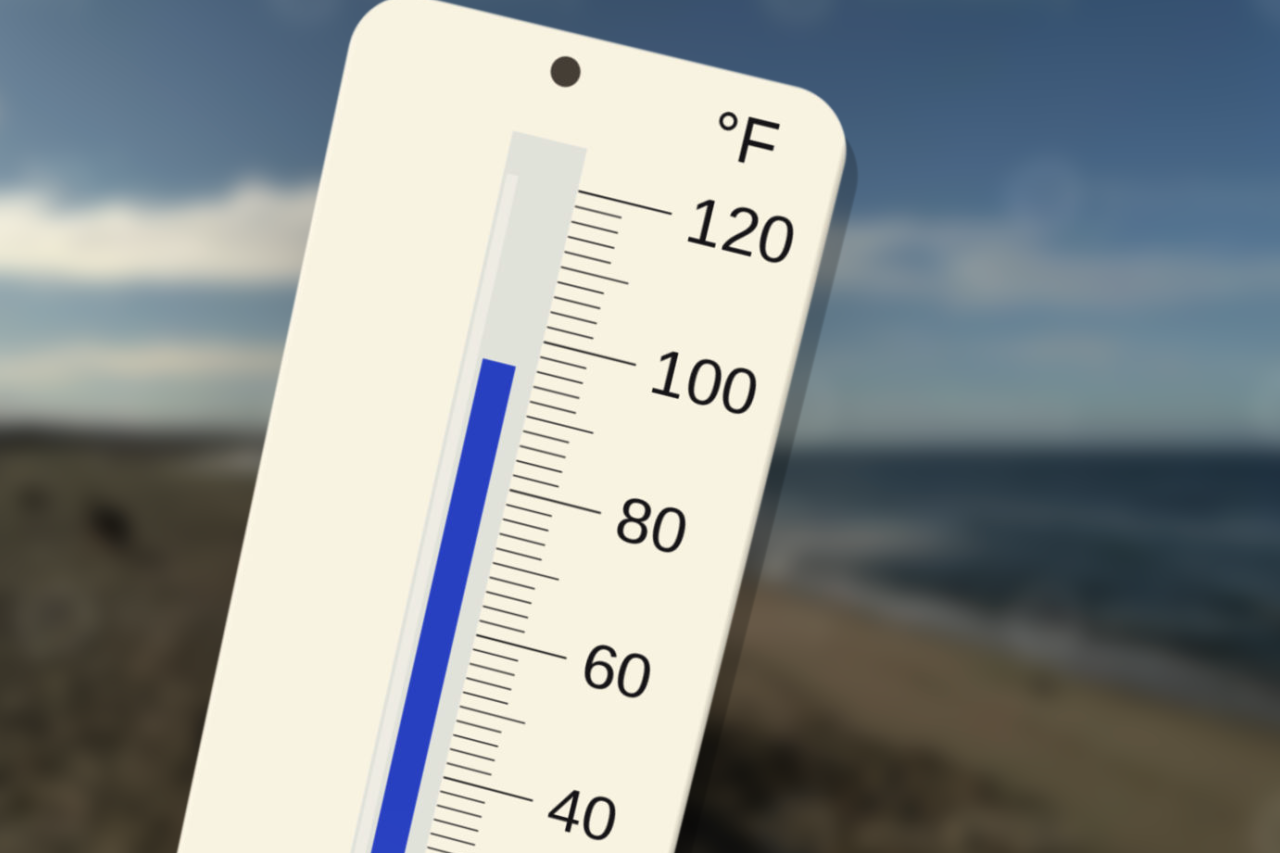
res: 96
